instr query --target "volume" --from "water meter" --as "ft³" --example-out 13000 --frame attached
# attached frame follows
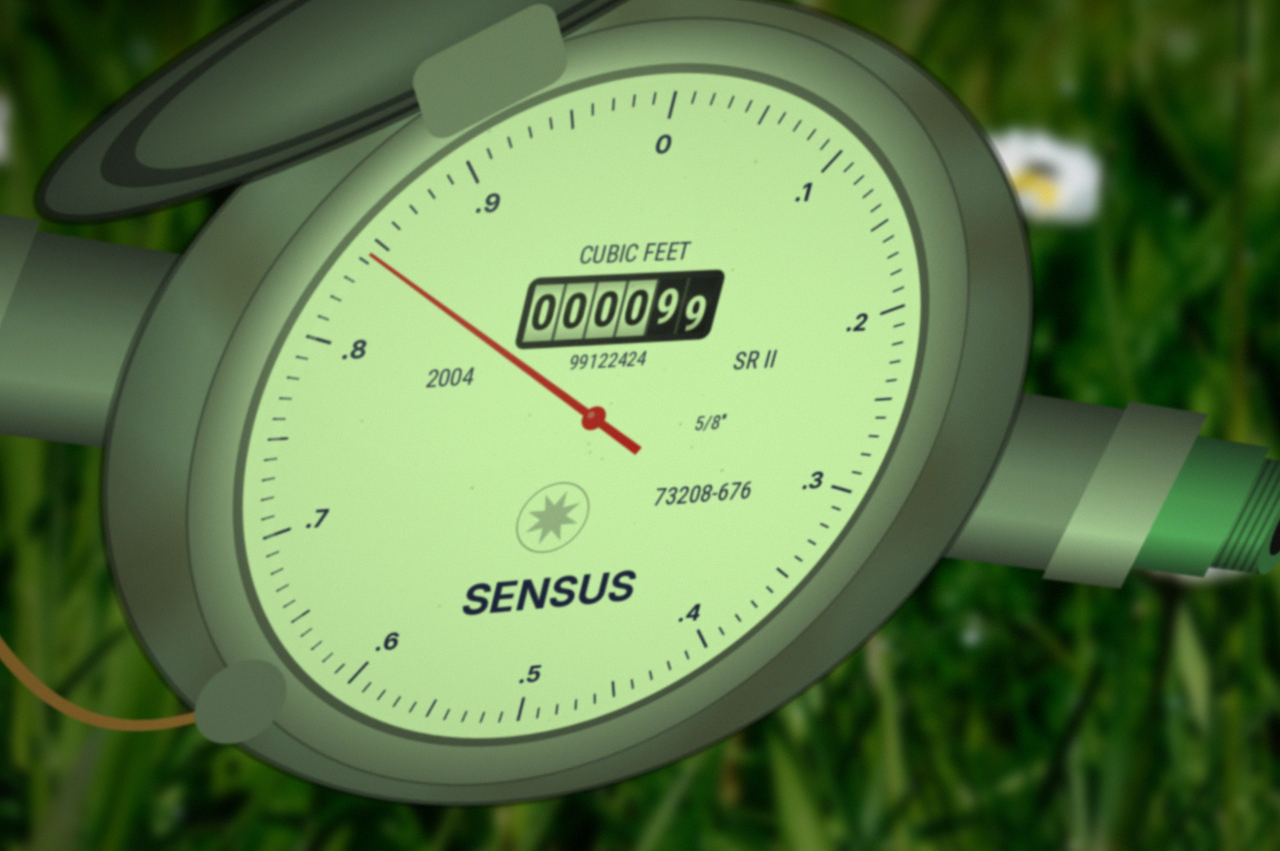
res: 98.84
